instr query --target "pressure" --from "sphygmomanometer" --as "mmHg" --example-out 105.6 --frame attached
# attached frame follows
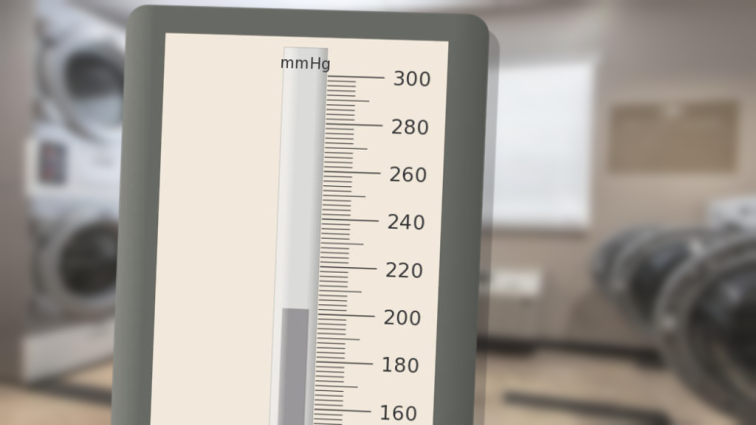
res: 202
